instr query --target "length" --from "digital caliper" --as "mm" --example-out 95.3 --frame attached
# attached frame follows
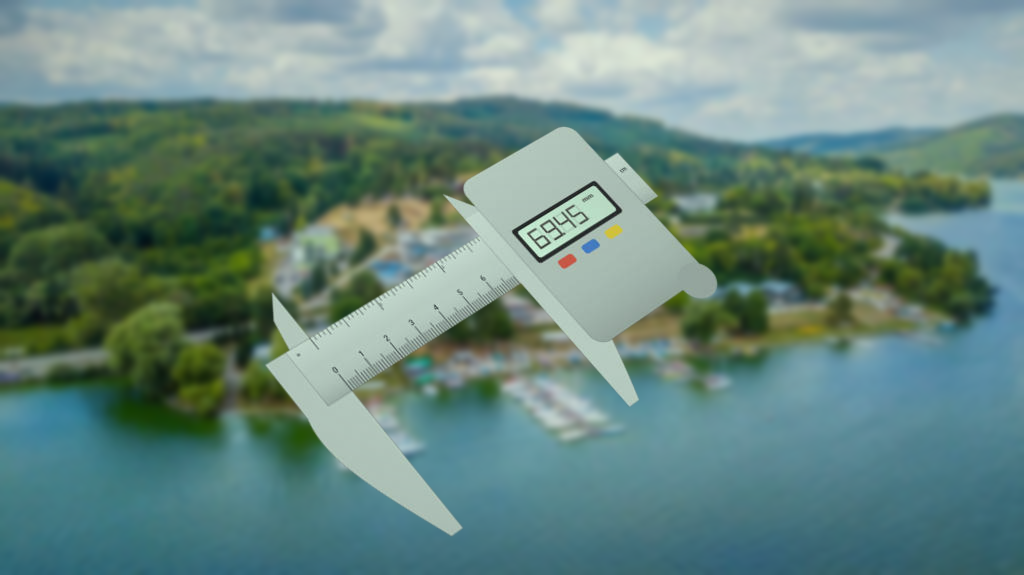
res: 69.45
